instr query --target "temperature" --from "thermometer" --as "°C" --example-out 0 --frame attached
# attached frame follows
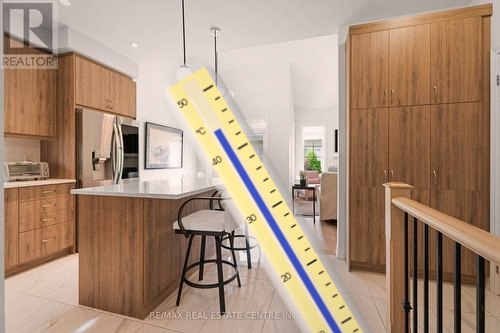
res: 44
